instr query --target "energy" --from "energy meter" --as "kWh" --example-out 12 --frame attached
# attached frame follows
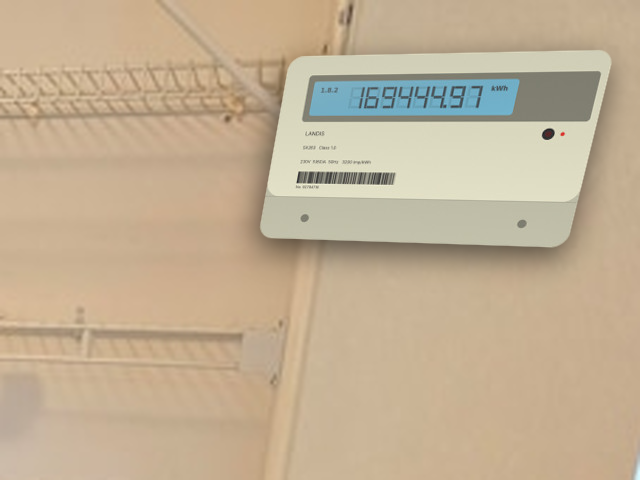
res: 169444.97
